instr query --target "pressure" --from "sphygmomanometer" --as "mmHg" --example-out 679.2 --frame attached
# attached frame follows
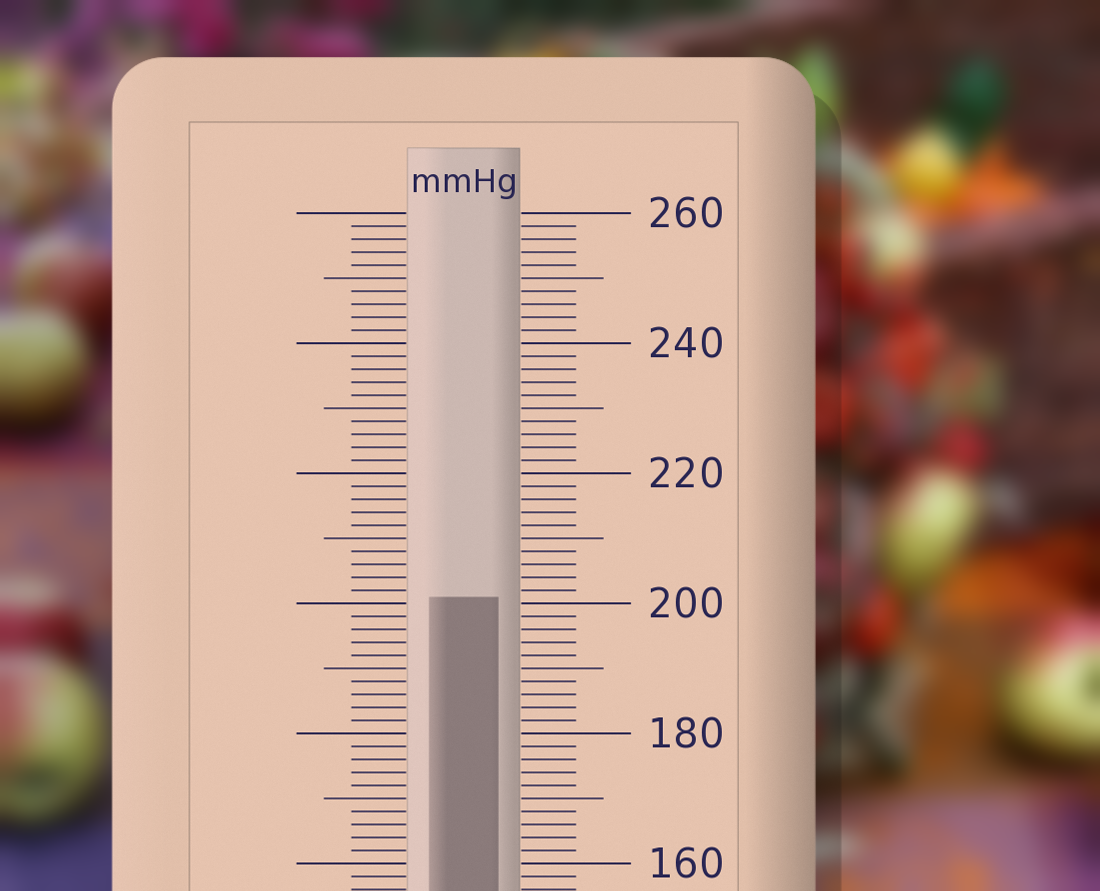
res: 201
